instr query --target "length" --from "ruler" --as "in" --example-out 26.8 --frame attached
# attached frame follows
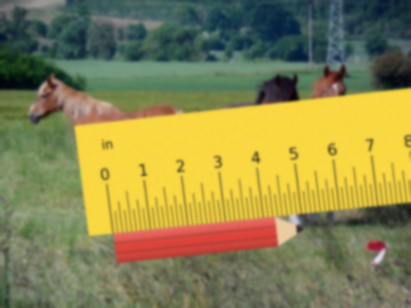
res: 5
